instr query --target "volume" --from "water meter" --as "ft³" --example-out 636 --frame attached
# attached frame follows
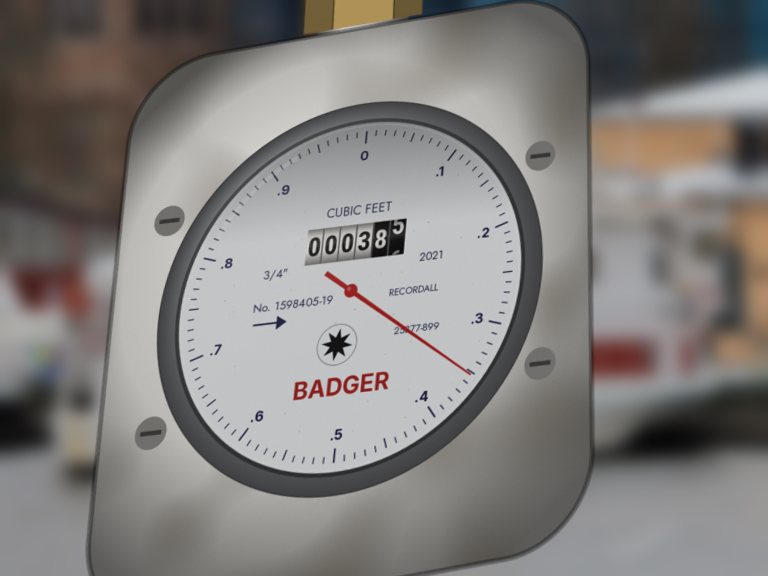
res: 385.35
